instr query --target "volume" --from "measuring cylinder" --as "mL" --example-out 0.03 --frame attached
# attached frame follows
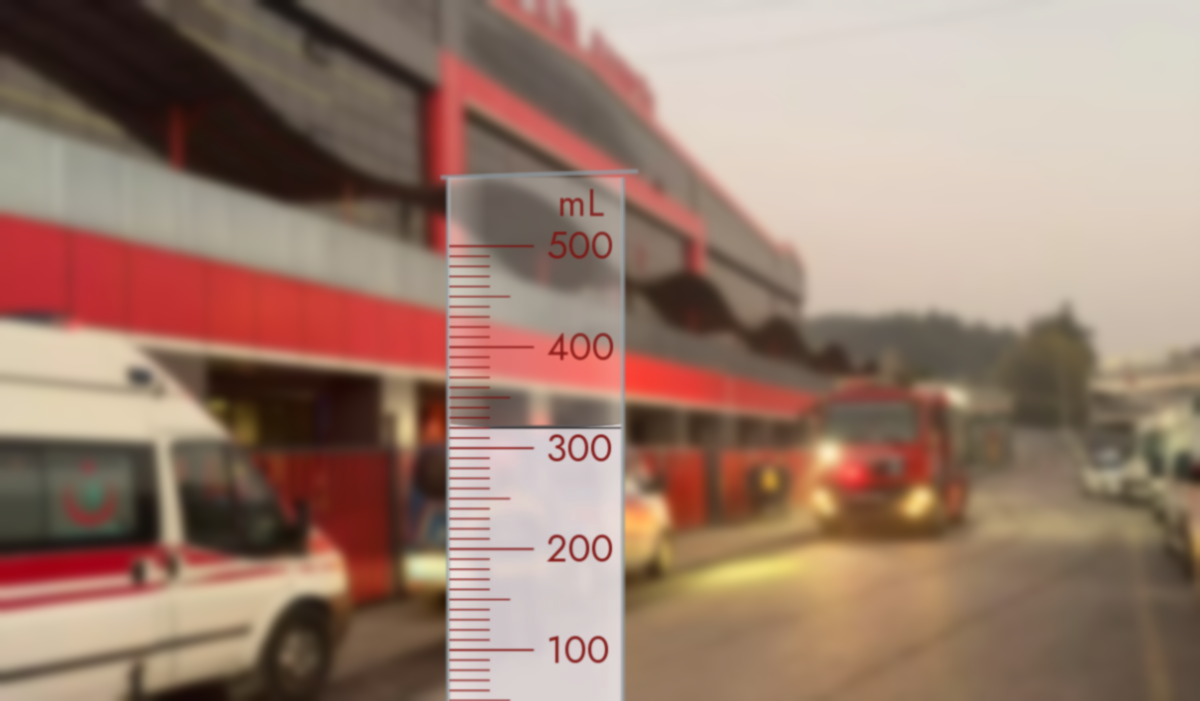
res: 320
